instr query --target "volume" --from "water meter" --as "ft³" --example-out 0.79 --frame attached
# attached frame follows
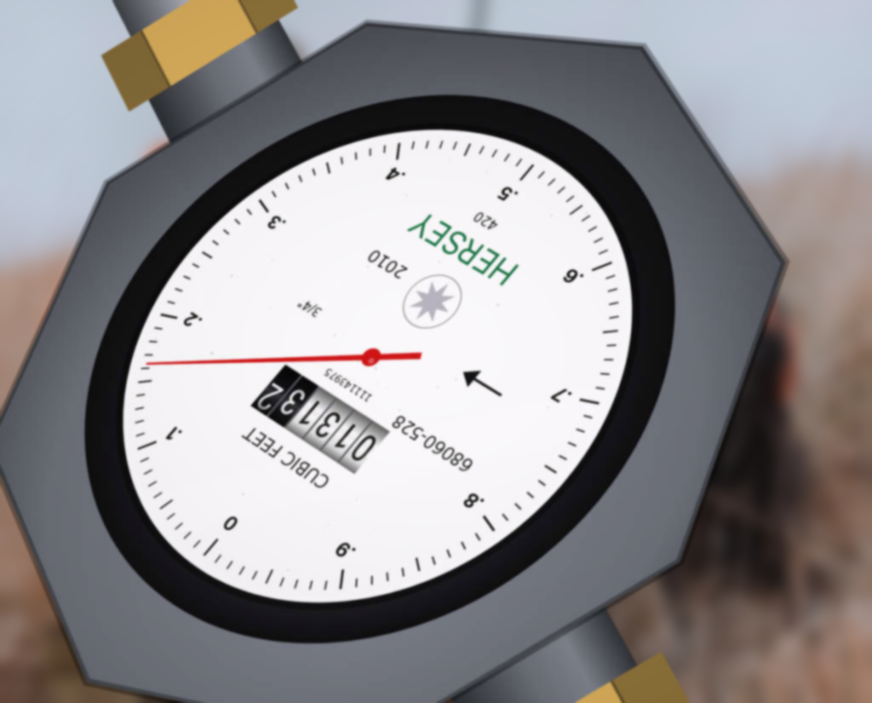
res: 13132.16
